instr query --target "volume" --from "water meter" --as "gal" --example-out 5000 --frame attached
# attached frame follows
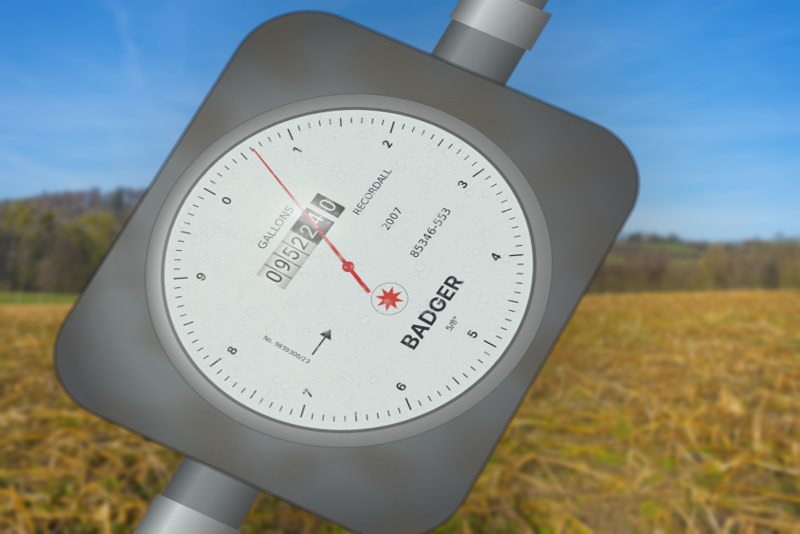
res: 952240.6
